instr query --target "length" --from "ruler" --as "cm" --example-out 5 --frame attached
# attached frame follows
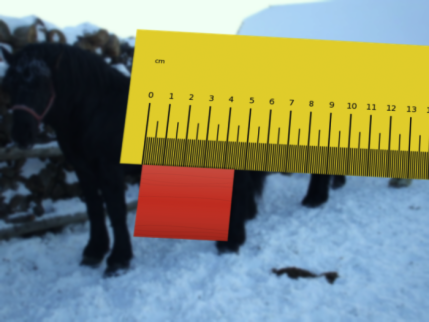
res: 4.5
